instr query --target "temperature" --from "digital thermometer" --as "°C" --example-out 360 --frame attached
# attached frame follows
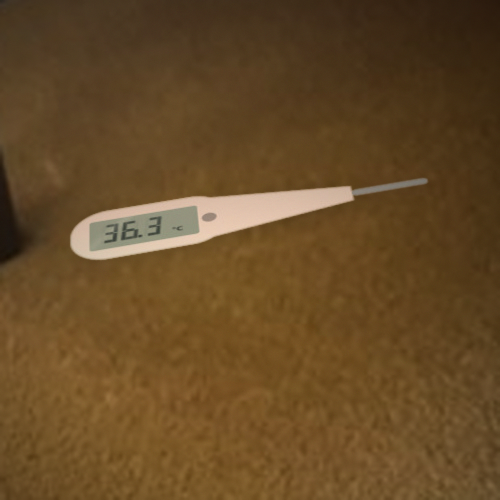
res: 36.3
